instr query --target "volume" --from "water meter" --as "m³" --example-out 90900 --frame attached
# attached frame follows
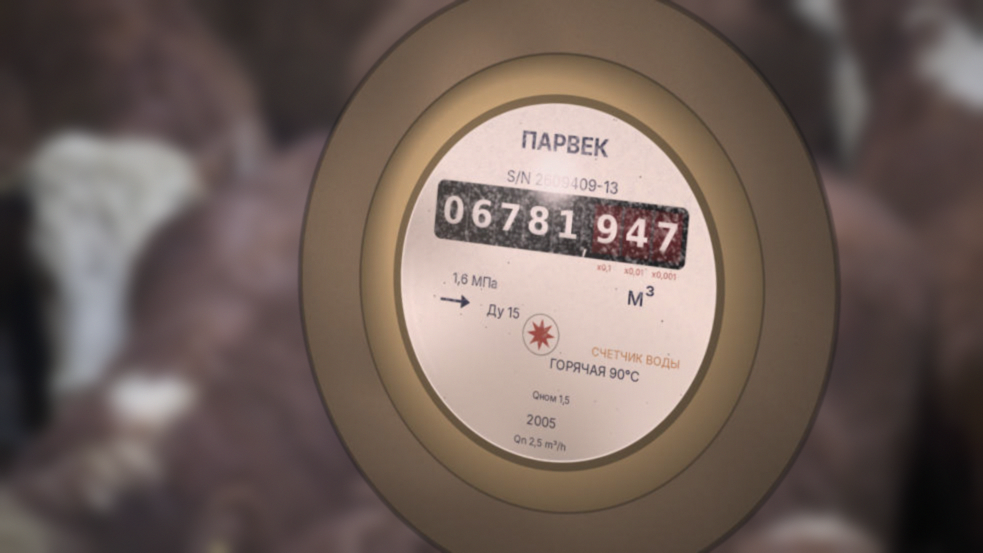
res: 6781.947
